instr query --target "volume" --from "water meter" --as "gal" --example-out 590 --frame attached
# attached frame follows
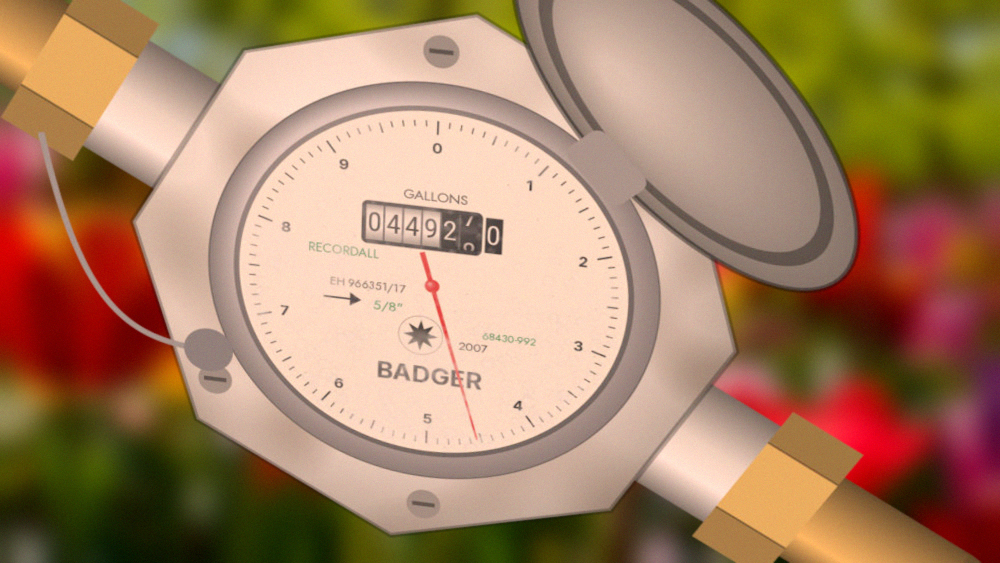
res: 449274.5
